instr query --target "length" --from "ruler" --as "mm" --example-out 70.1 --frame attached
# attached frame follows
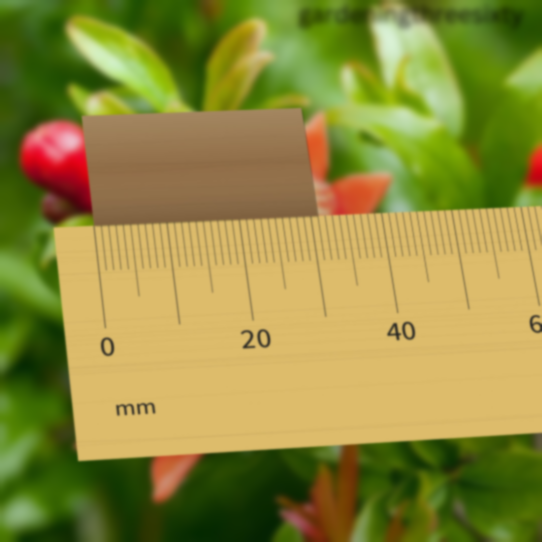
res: 31
